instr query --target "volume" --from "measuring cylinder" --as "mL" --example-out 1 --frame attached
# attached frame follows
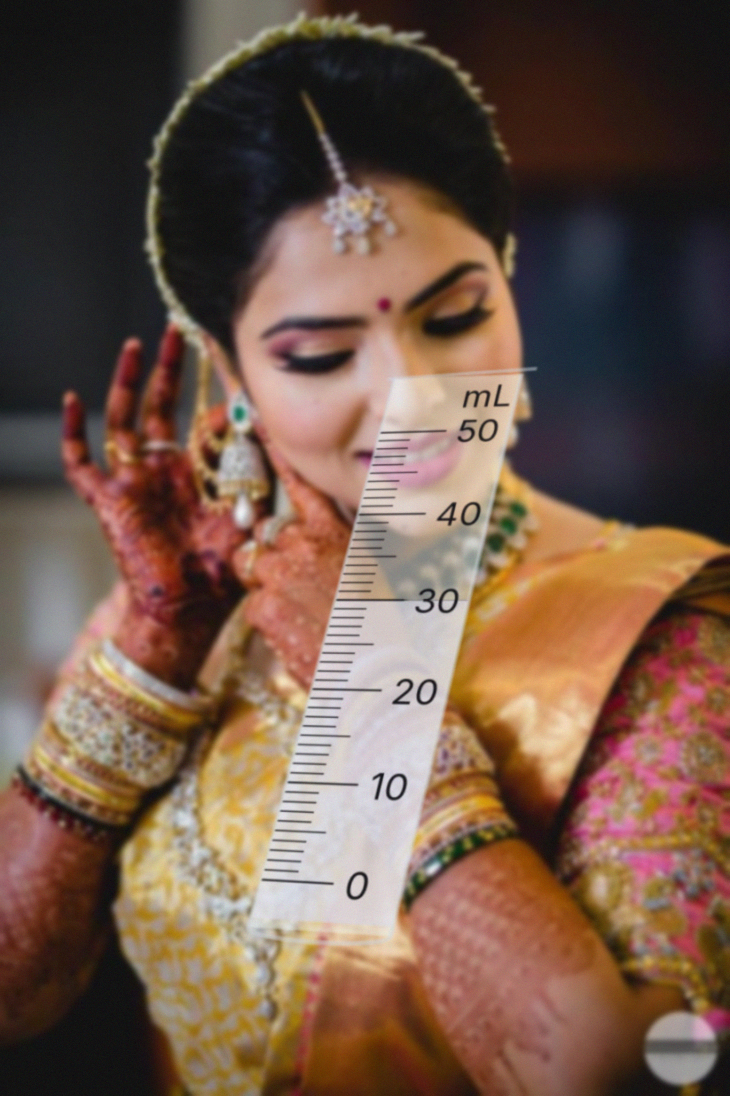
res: 30
